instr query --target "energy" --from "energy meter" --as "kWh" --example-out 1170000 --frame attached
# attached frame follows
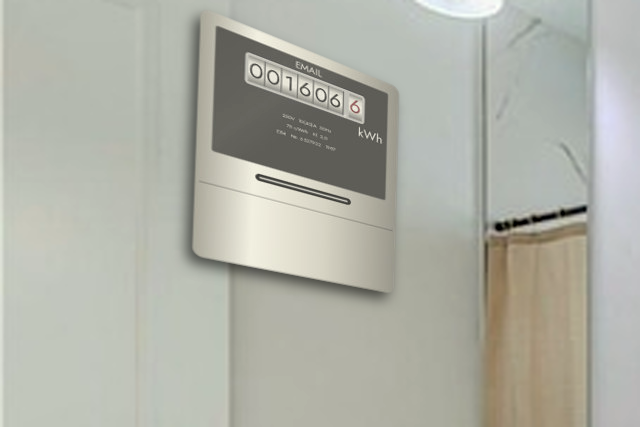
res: 1606.6
